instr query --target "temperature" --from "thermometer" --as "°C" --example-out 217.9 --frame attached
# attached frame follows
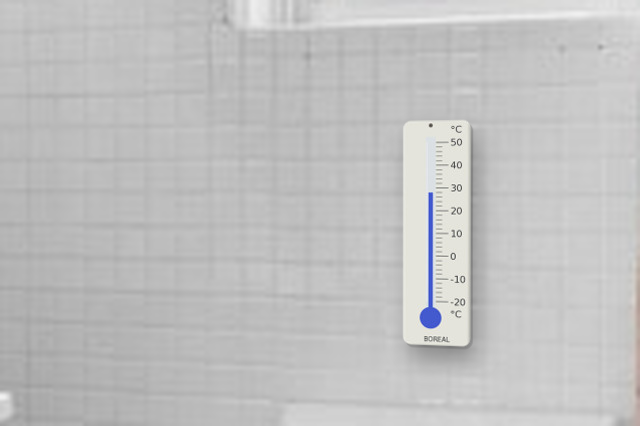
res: 28
